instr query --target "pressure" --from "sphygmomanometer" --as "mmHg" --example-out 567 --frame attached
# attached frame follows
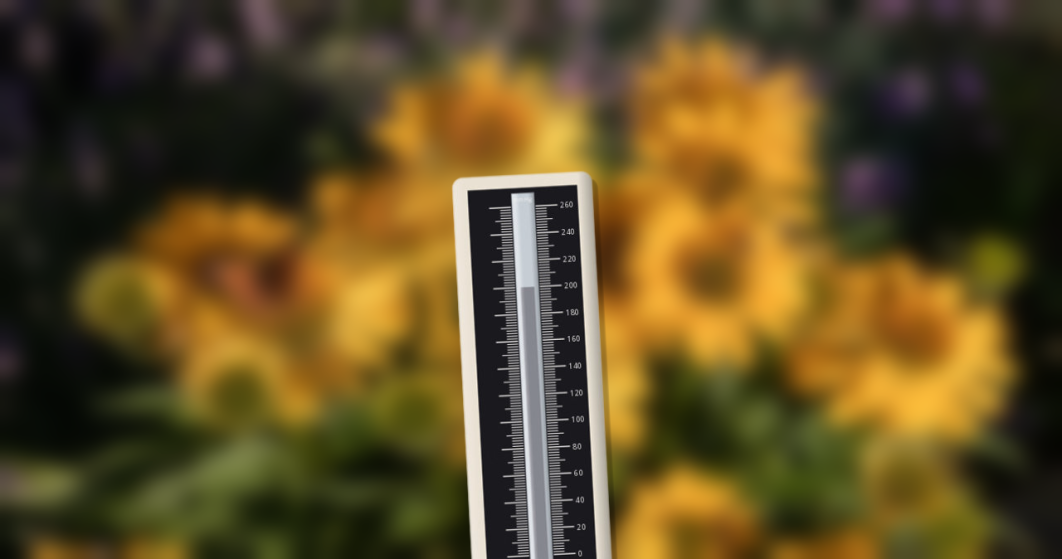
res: 200
